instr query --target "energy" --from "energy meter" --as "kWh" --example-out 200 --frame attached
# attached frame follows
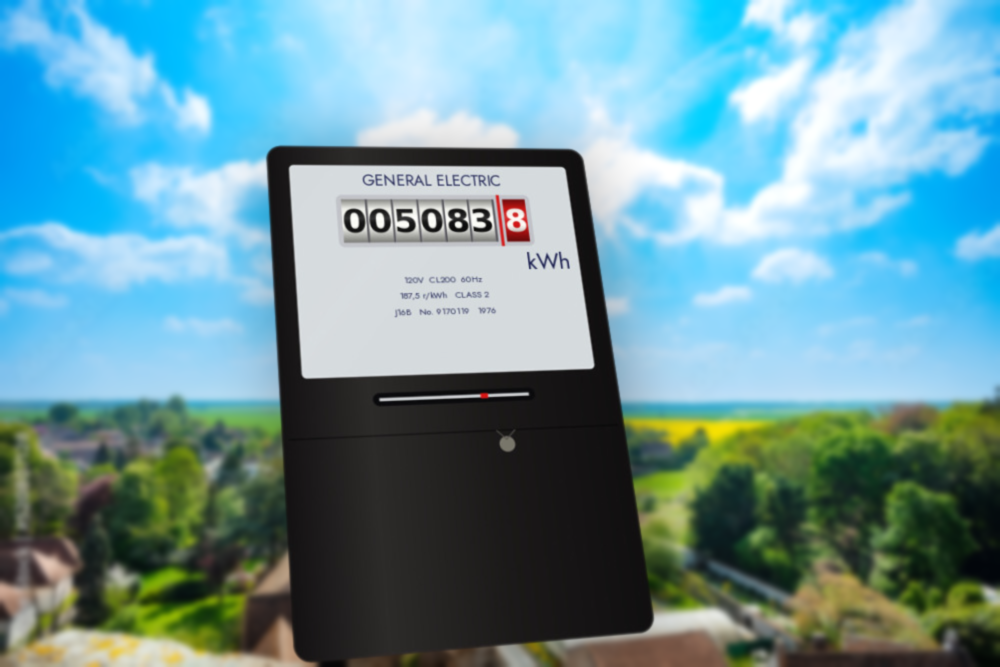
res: 5083.8
